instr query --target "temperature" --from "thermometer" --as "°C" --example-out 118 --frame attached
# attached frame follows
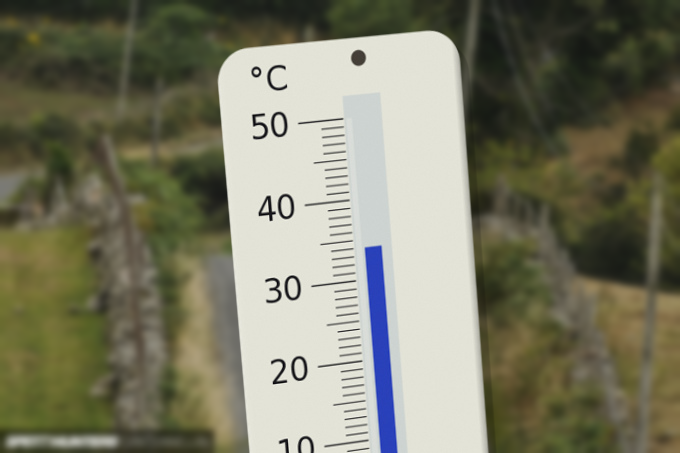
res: 34
